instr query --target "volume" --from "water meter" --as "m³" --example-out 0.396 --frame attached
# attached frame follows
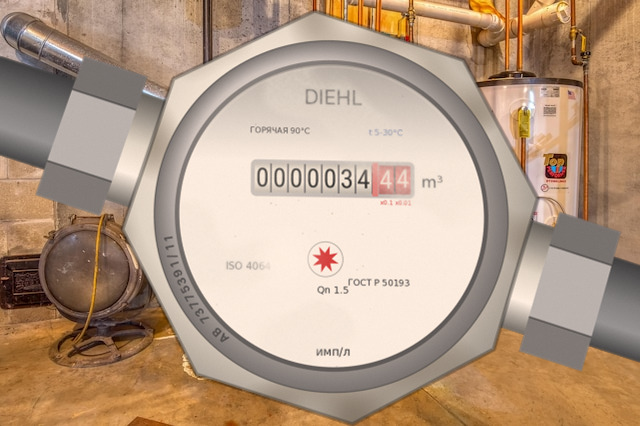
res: 34.44
